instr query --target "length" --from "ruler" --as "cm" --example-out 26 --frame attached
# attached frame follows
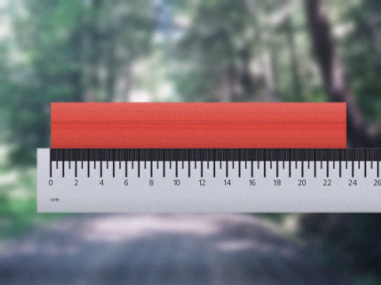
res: 23.5
